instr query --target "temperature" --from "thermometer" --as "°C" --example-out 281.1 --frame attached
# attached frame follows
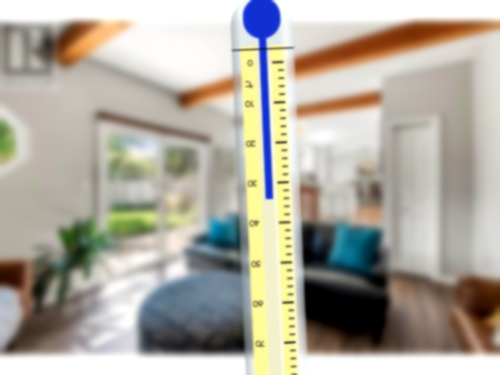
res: 34
